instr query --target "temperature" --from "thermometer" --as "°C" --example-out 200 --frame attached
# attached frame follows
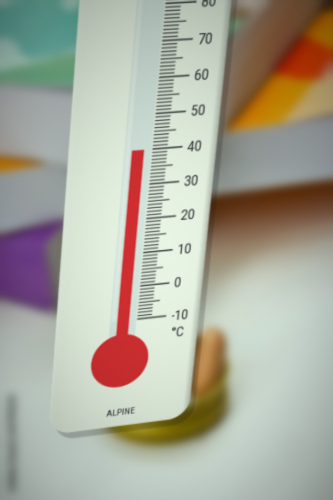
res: 40
